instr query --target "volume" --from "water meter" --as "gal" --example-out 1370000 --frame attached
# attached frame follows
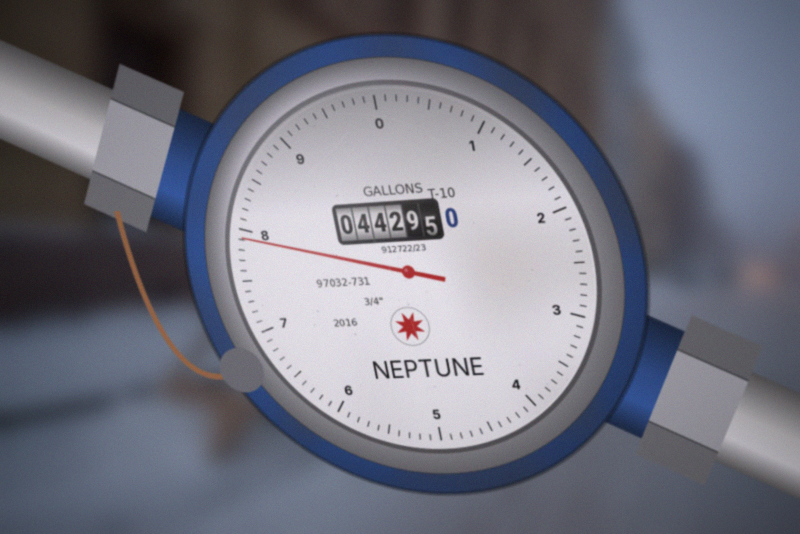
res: 442947.9
